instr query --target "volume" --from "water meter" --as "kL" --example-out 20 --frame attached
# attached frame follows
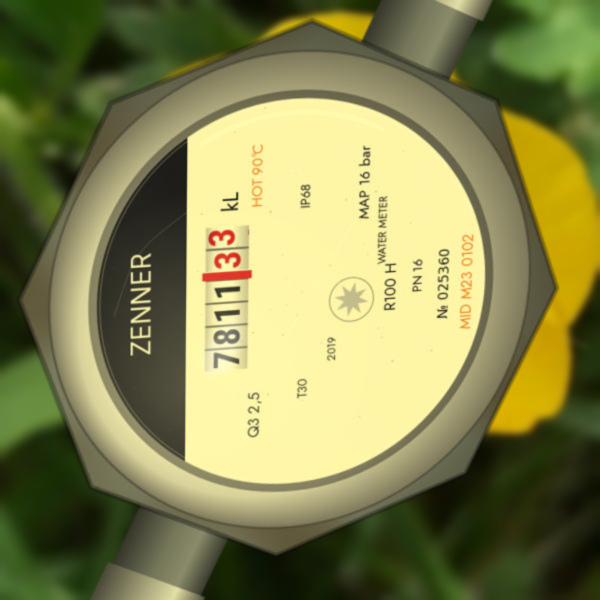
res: 7811.33
